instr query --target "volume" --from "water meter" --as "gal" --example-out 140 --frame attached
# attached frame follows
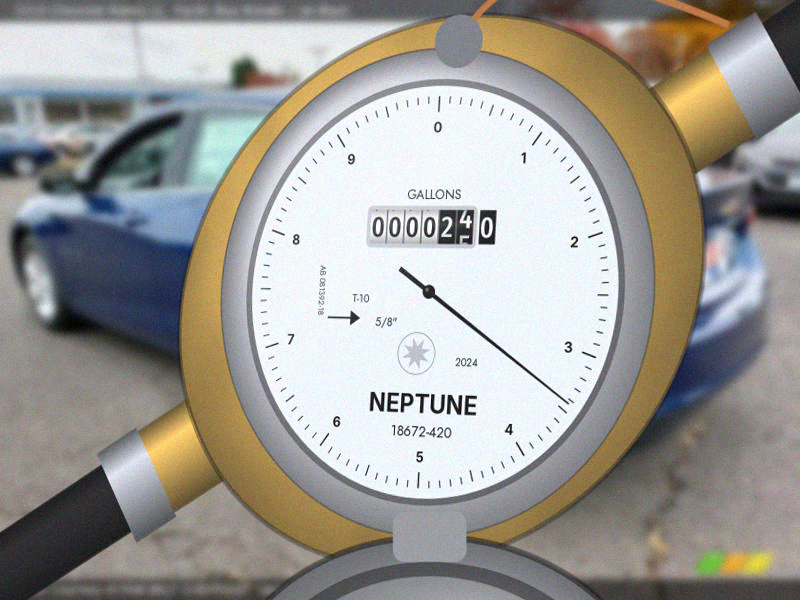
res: 243.4
